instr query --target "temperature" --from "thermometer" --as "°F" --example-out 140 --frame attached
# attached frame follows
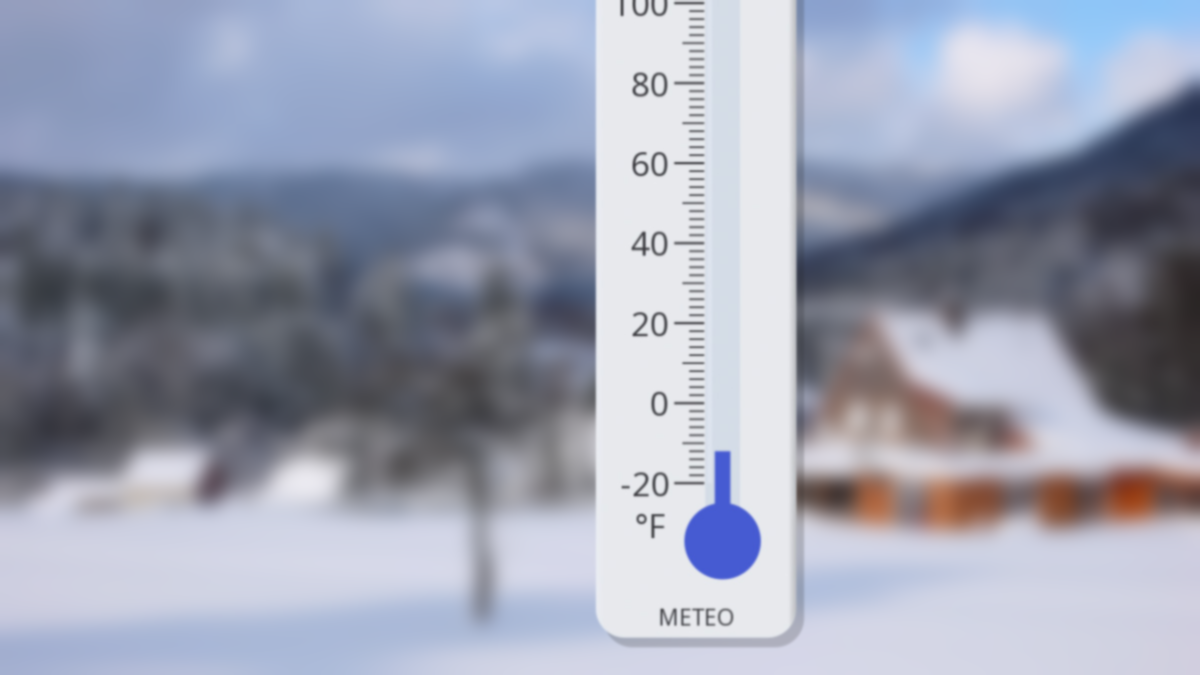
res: -12
